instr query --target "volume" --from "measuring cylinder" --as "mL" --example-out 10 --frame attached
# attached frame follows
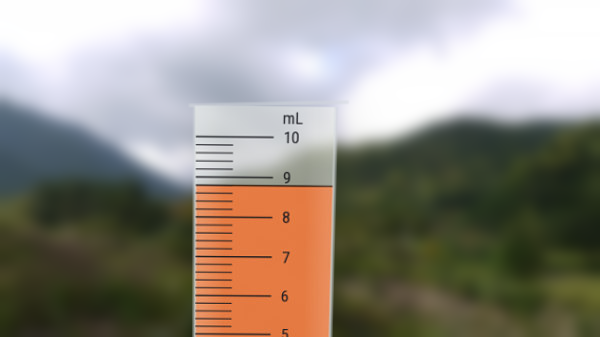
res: 8.8
